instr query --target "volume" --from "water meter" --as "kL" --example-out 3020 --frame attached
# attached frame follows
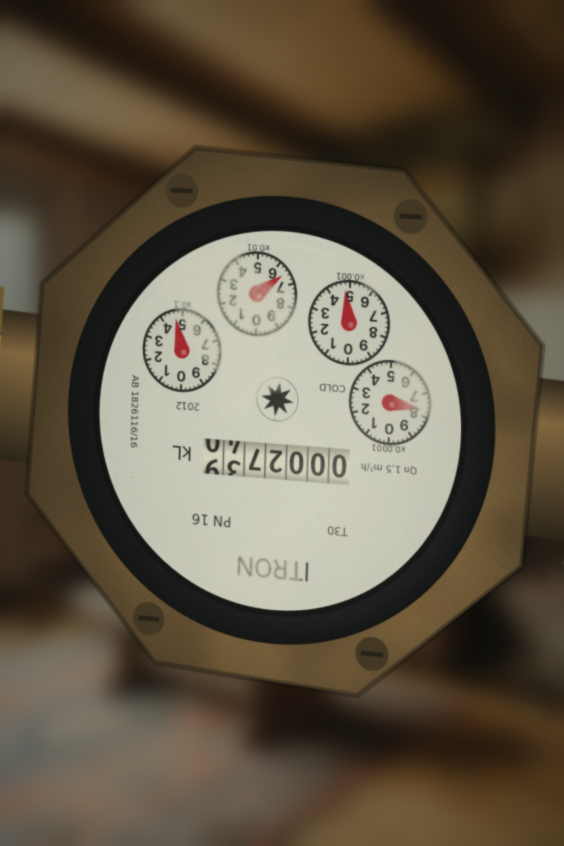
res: 2739.4647
